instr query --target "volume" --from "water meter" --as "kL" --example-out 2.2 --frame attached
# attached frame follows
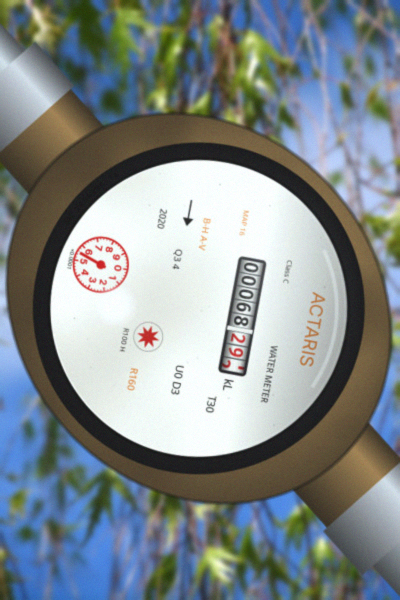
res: 68.2915
